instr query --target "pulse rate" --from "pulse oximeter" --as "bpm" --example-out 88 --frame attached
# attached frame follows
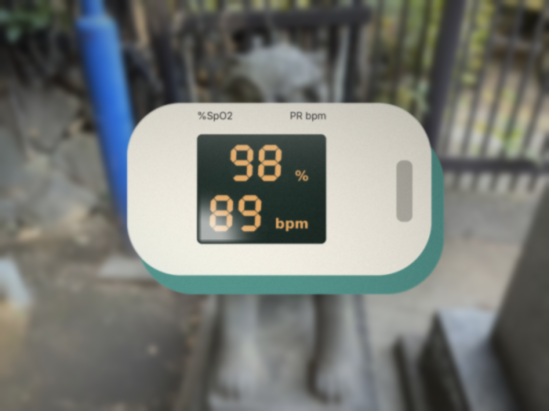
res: 89
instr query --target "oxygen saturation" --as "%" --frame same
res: 98
